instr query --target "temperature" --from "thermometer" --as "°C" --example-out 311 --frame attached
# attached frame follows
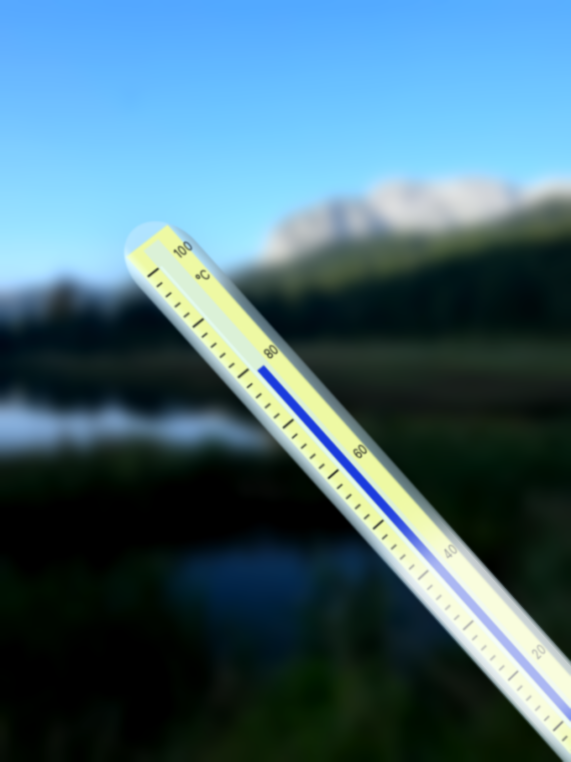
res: 79
